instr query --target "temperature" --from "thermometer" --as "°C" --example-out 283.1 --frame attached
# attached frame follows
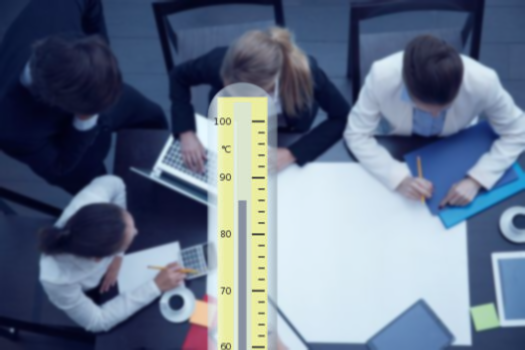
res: 86
